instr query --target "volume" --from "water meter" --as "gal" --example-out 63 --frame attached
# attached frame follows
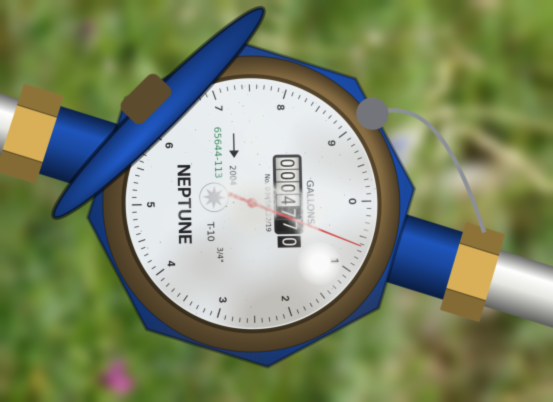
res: 4770.6
